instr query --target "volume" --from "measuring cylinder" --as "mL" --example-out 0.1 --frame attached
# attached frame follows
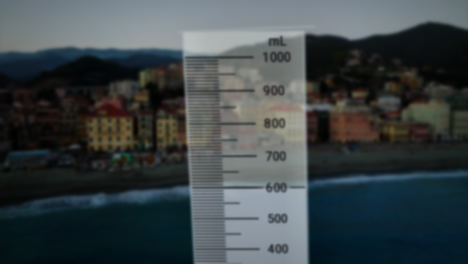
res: 600
